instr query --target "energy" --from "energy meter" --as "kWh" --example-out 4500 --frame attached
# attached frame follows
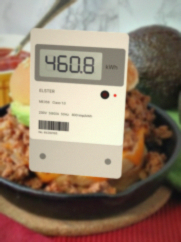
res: 460.8
